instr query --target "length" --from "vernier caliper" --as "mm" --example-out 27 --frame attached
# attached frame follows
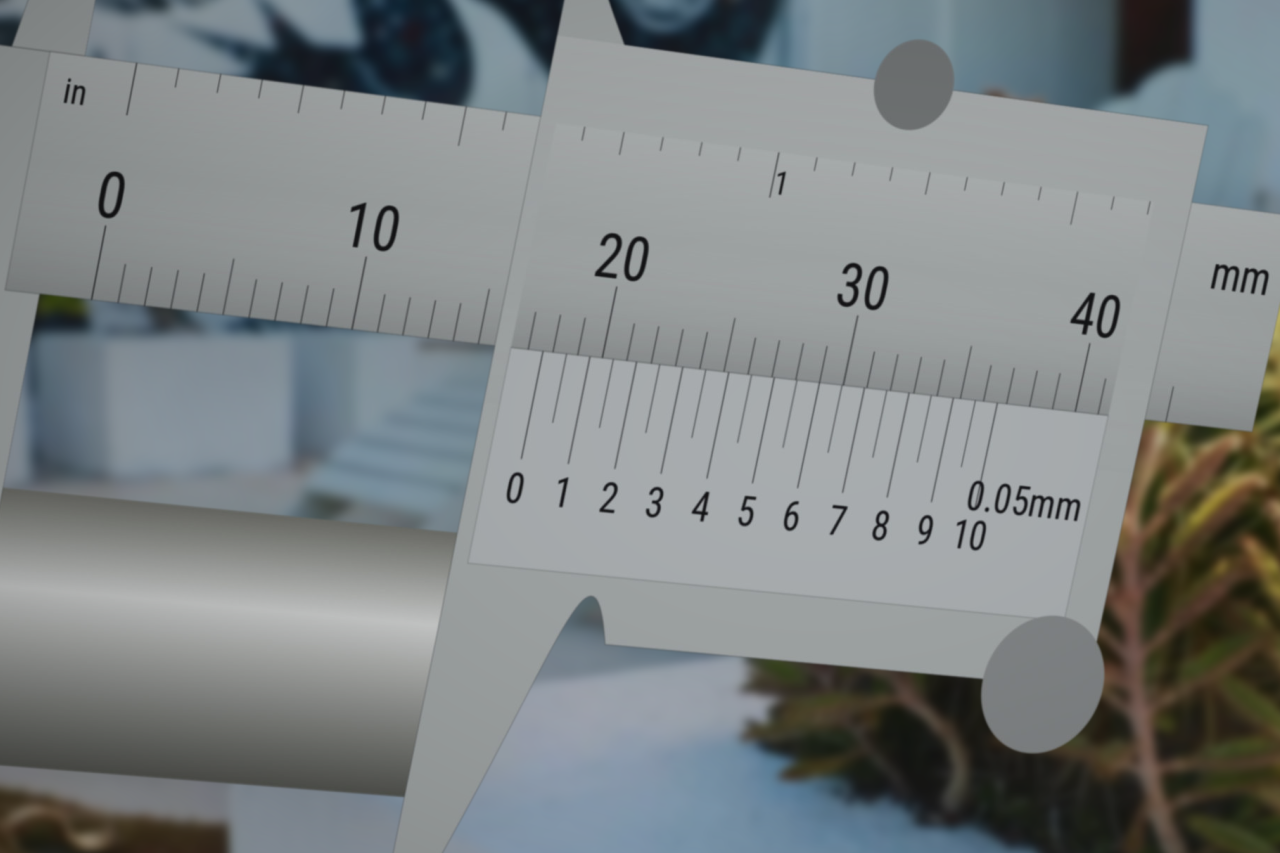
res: 17.6
